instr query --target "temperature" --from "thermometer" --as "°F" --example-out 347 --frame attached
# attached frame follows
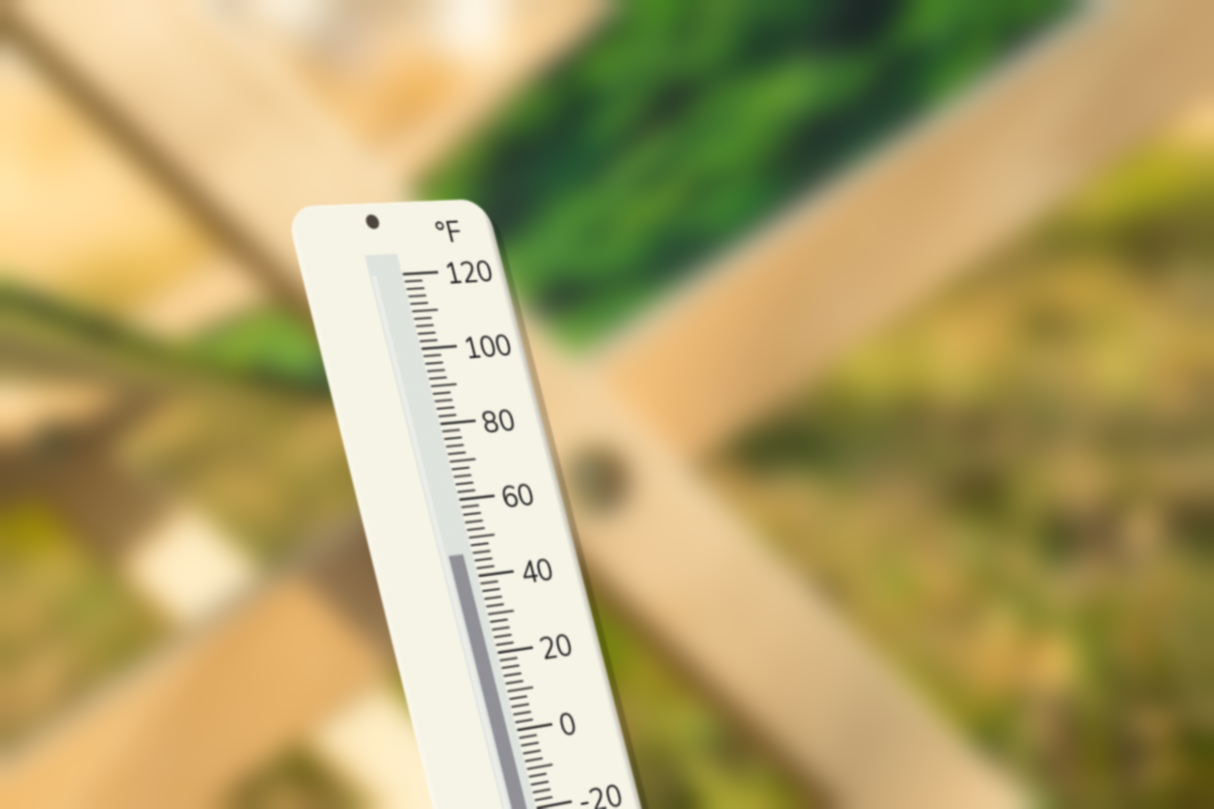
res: 46
